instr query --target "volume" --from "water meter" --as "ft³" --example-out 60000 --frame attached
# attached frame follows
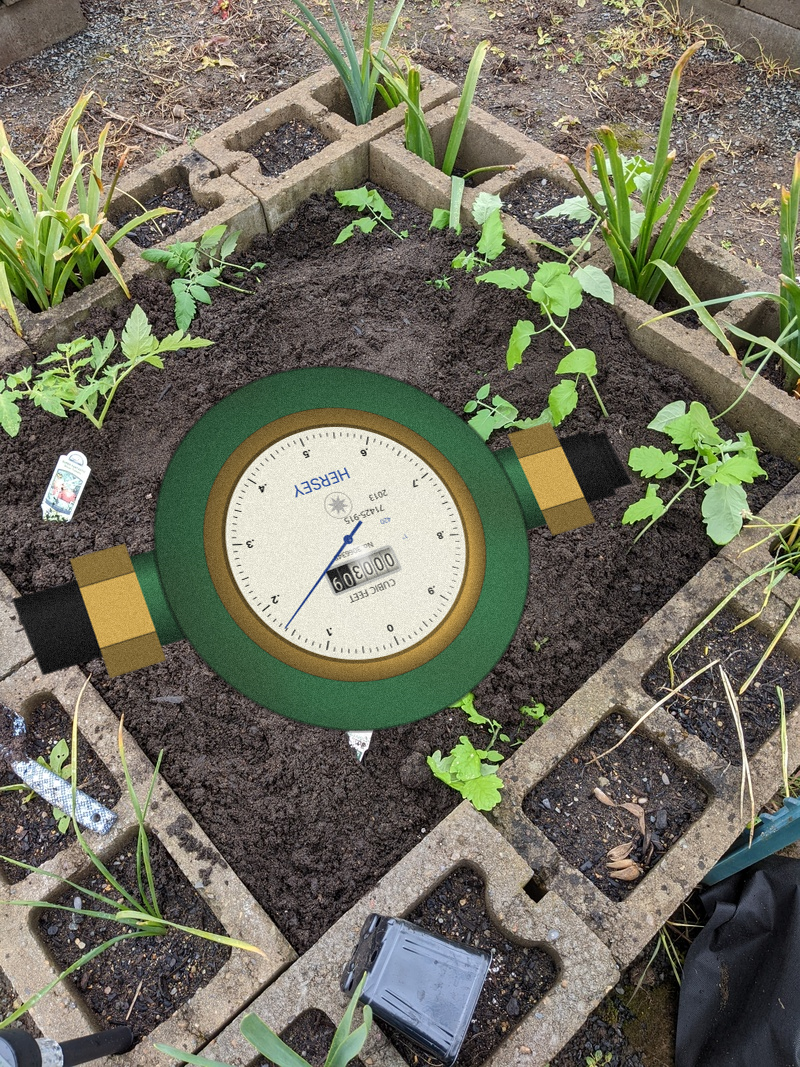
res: 309.16
